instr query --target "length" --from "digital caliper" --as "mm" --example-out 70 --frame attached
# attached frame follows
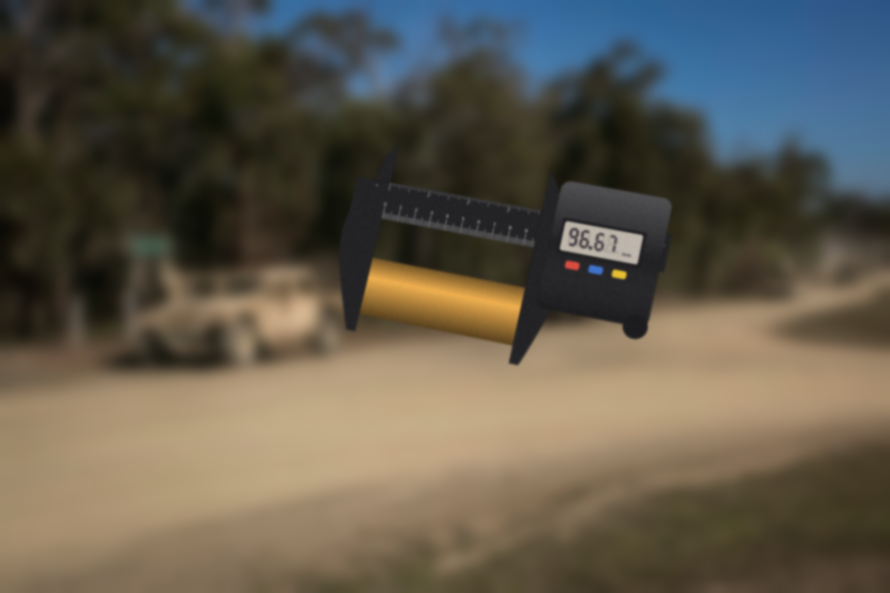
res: 96.67
